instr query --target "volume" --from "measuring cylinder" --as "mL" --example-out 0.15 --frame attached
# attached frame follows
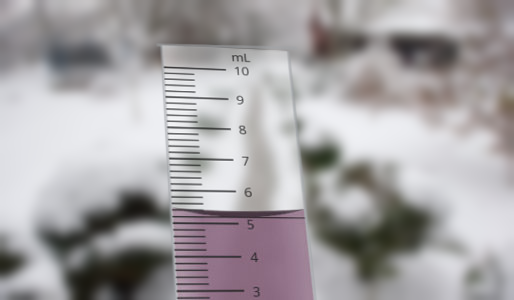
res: 5.2
